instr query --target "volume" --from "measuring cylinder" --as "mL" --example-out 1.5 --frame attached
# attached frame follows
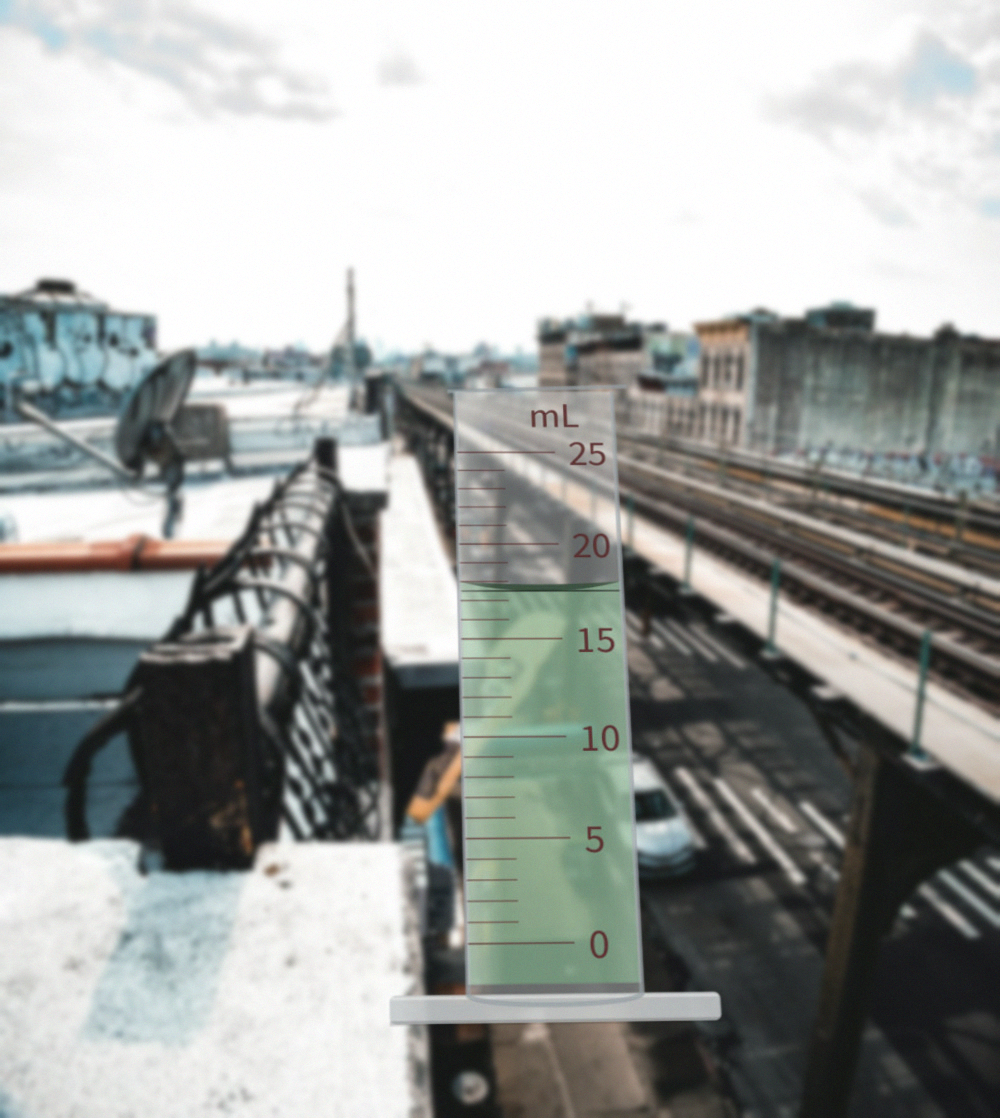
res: 17.5
